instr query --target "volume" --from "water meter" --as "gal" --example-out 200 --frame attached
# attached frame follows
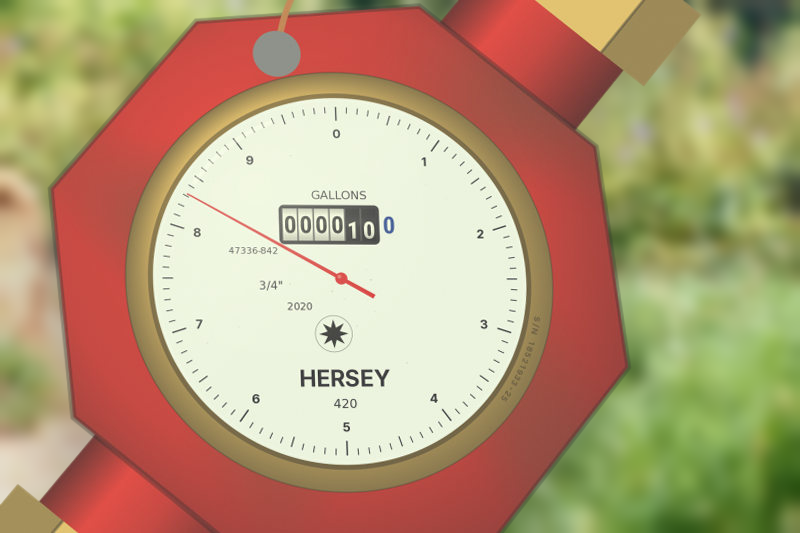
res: 98.3
